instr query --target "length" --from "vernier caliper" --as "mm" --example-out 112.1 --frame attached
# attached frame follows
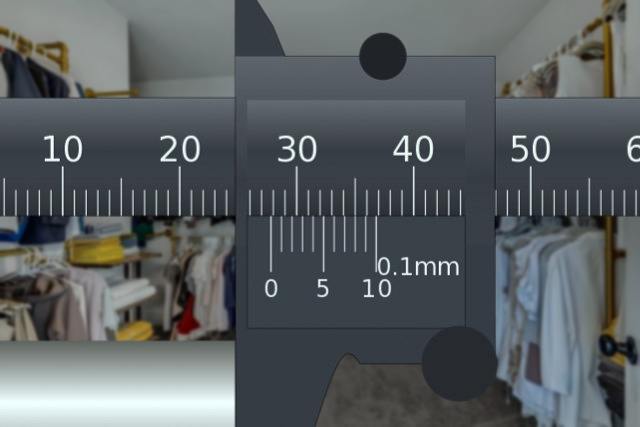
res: 27.8
